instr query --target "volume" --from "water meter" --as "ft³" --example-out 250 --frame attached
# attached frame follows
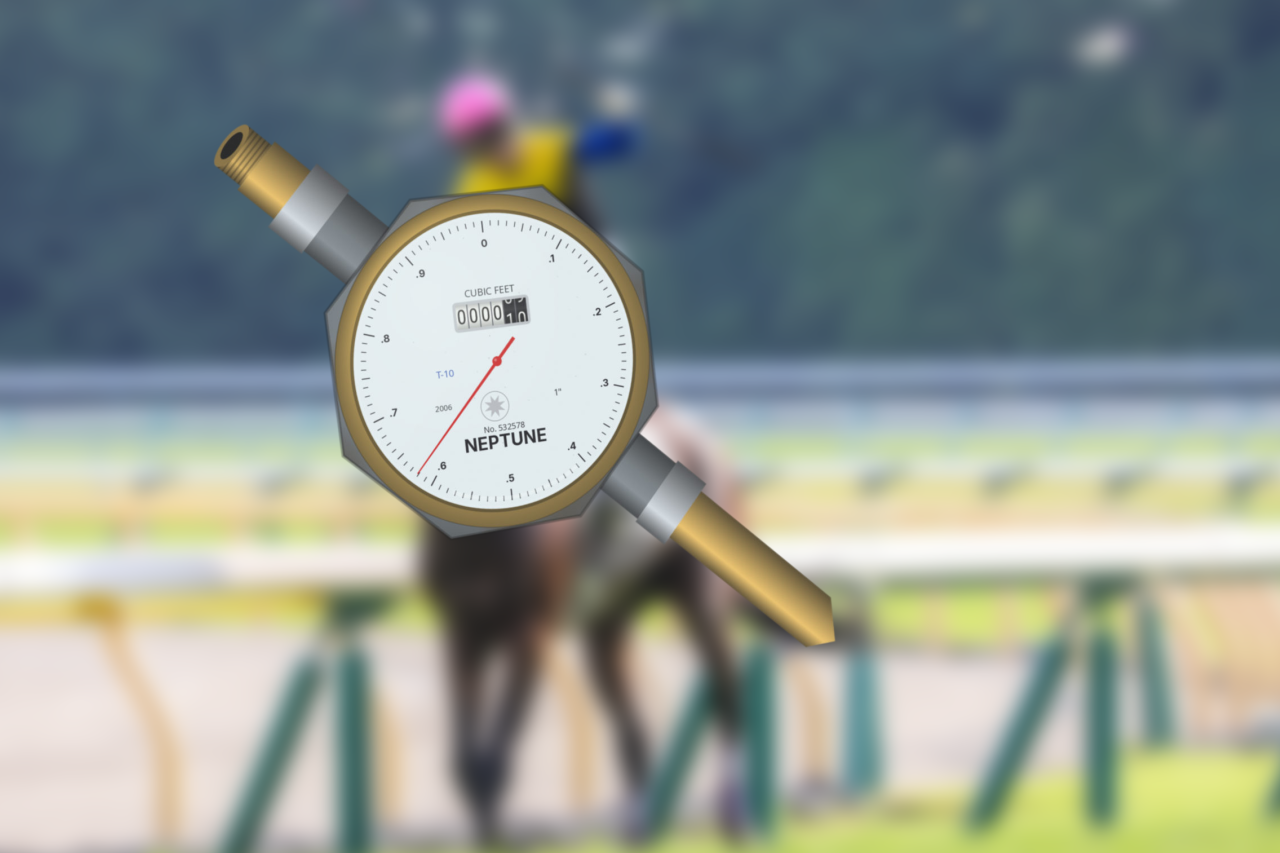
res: 9.62
